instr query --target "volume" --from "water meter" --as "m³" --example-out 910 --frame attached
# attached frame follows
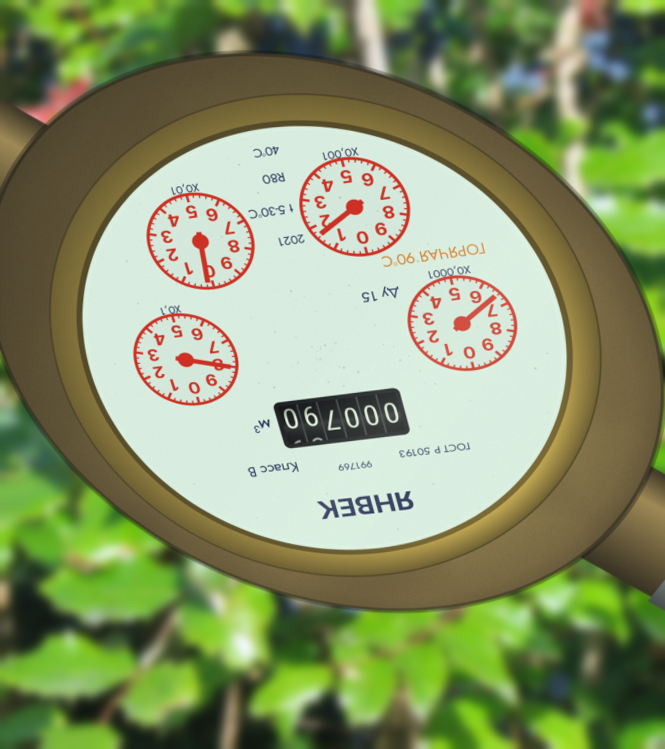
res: 789.8016
